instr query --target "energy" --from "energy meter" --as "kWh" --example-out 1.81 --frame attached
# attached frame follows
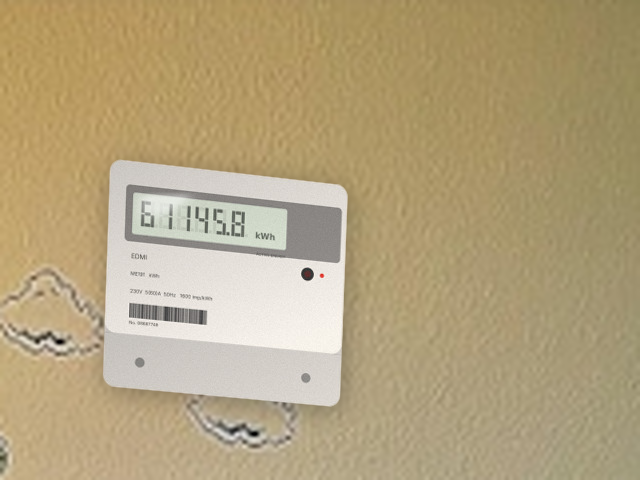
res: 61145.8
